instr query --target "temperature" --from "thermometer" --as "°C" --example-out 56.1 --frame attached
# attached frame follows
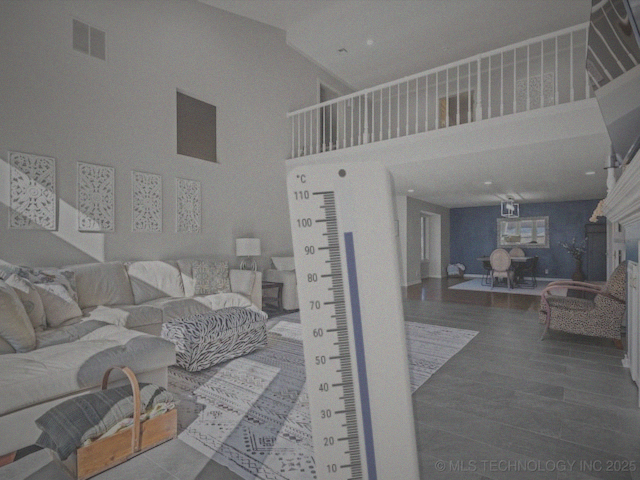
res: 95
